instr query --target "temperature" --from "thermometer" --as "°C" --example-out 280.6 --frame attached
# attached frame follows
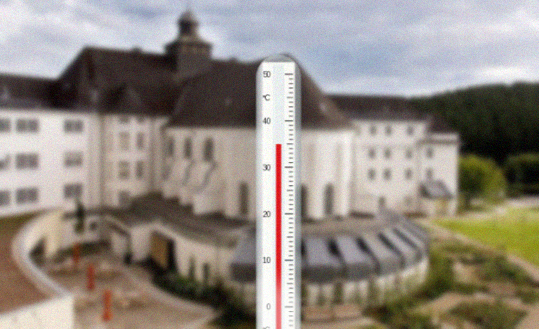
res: 35
